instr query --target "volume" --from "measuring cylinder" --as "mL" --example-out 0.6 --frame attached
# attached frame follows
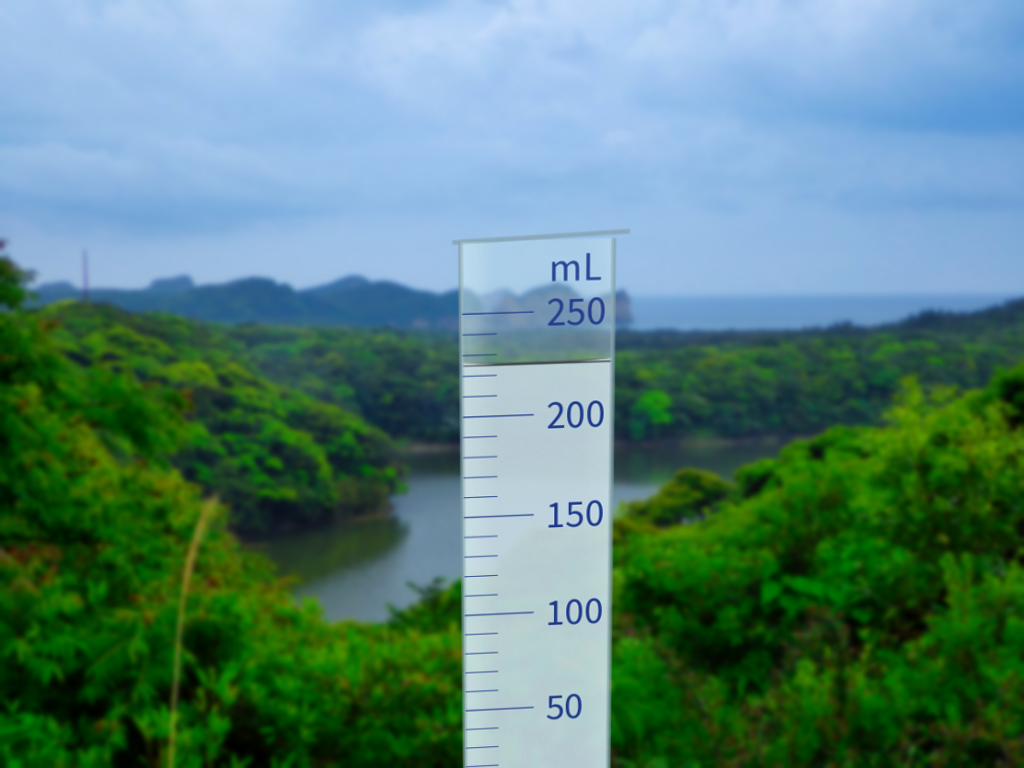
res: 225
